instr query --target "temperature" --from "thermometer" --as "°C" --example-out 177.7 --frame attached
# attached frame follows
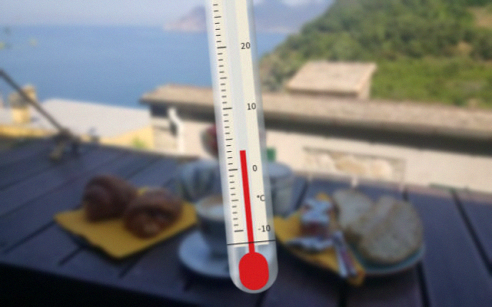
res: 3
